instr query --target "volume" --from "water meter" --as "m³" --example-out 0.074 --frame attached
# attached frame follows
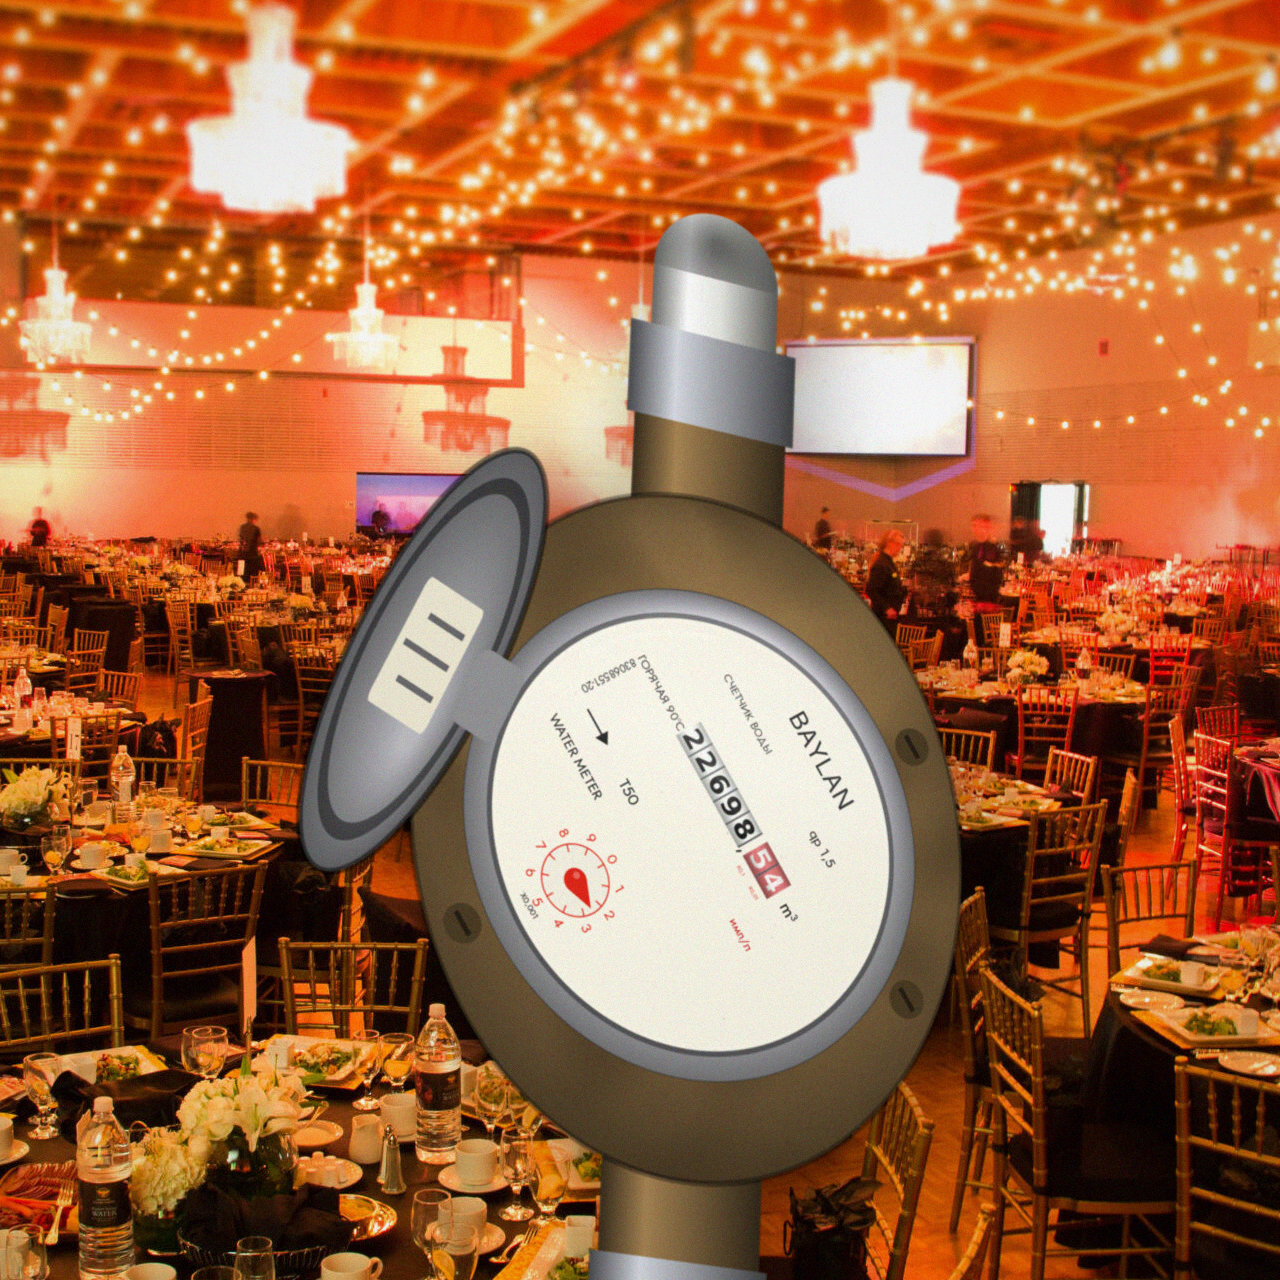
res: 22698.542
